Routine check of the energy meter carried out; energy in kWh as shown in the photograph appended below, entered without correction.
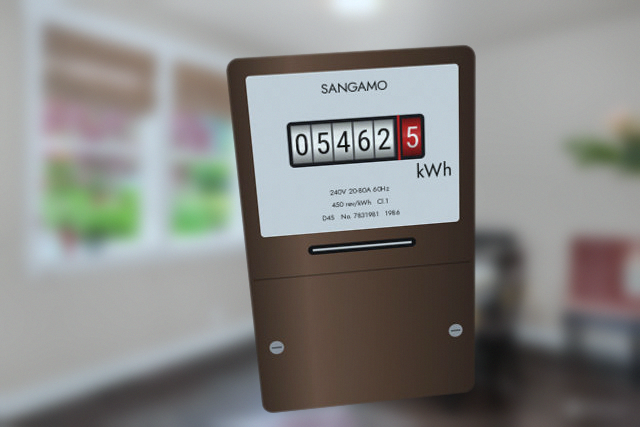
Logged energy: 5462.5 kWh
